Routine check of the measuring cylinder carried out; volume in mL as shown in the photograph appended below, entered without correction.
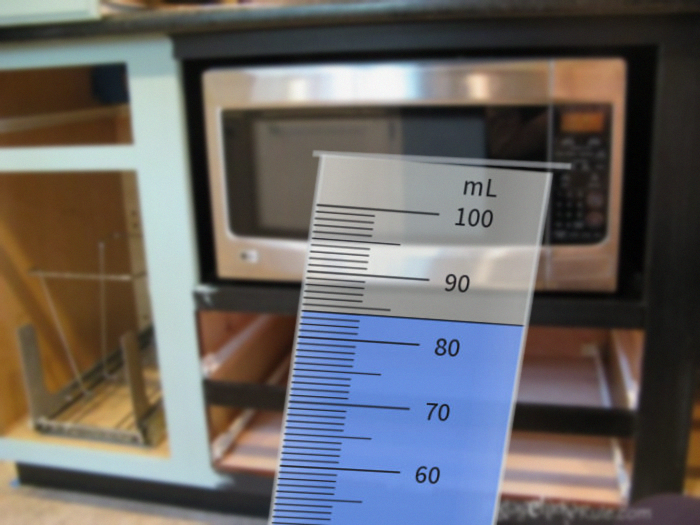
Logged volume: 84 mL
